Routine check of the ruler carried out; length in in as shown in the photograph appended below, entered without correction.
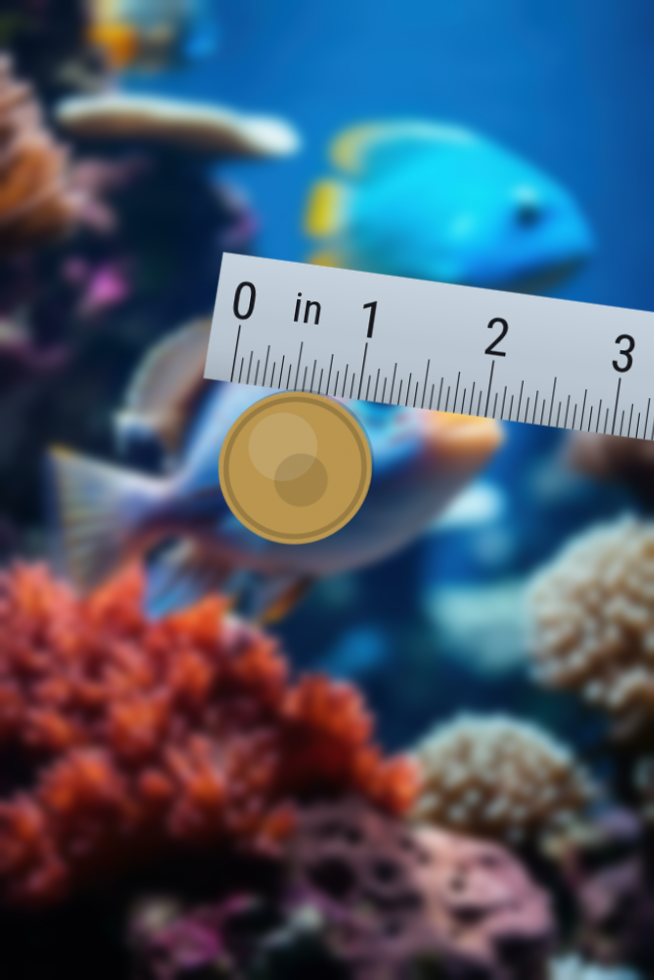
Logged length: 1.1875 in
